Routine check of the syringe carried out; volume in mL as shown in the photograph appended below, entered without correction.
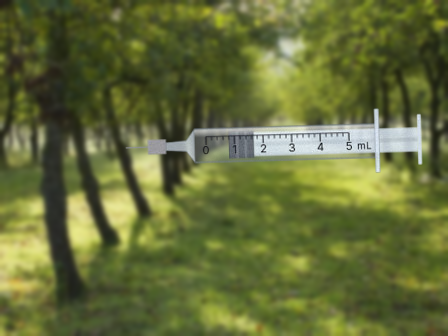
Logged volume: 0.8 mL
